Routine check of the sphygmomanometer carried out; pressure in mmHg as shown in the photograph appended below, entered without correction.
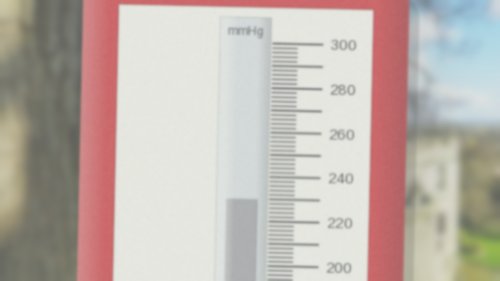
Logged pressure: 230 mmHg
